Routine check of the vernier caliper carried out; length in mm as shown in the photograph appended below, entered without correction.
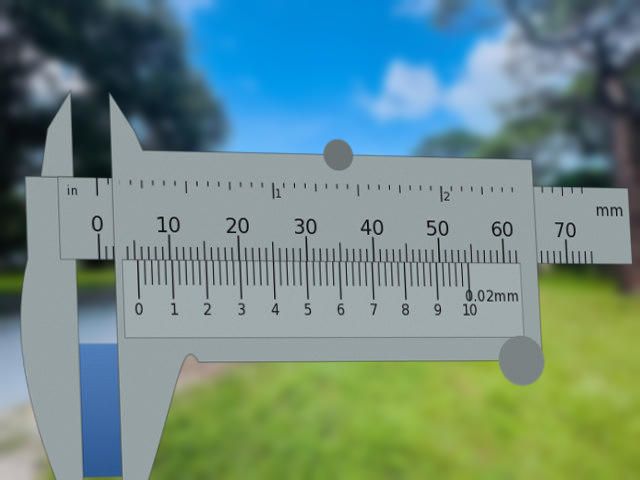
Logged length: 5.4 mm
